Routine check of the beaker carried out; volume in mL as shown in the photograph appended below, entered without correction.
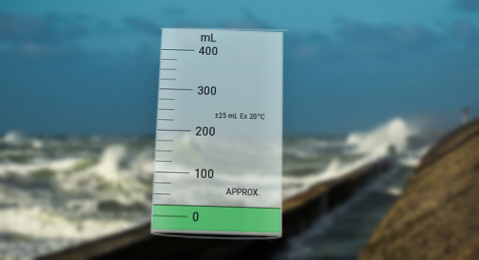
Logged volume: 25 mL
